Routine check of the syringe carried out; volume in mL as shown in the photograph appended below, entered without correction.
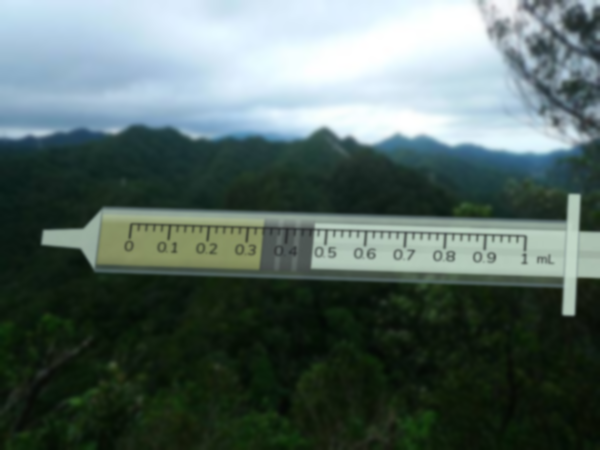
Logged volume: 0.34 mL
